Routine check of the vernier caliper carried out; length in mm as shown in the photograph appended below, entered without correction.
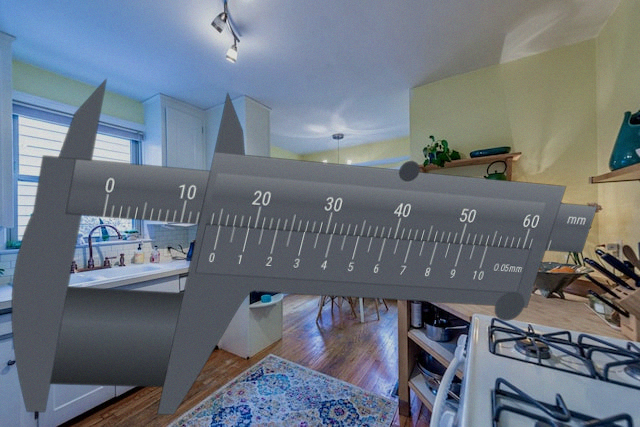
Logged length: 15.2 mm
